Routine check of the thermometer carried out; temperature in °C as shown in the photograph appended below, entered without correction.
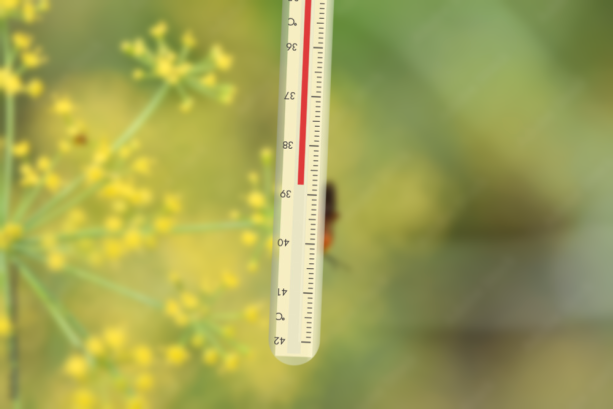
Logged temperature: 38.8 °C
